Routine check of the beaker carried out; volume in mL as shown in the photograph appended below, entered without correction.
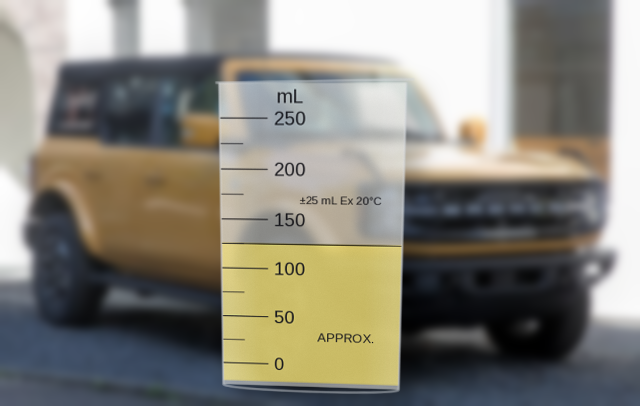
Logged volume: 125 mL
